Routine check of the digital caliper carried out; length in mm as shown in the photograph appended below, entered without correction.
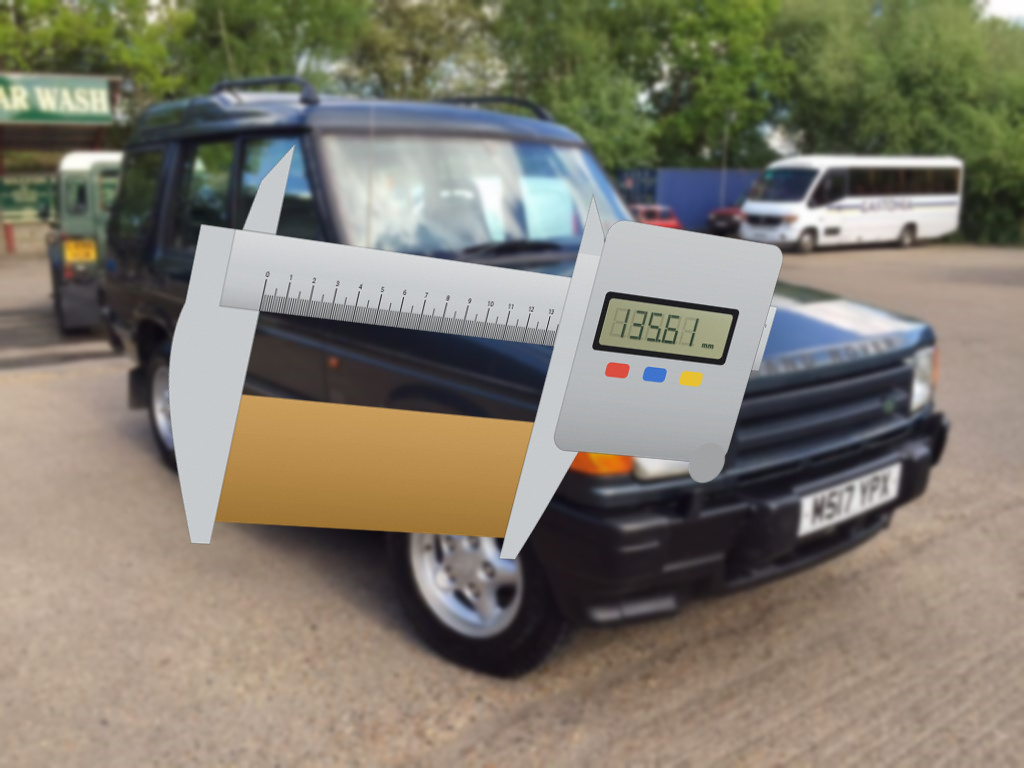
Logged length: 135.61 mm
